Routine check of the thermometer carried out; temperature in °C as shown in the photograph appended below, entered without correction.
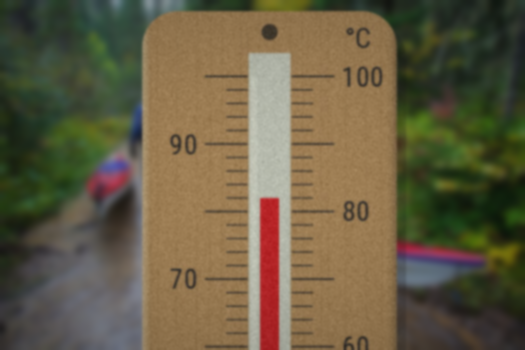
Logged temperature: 82 °C
